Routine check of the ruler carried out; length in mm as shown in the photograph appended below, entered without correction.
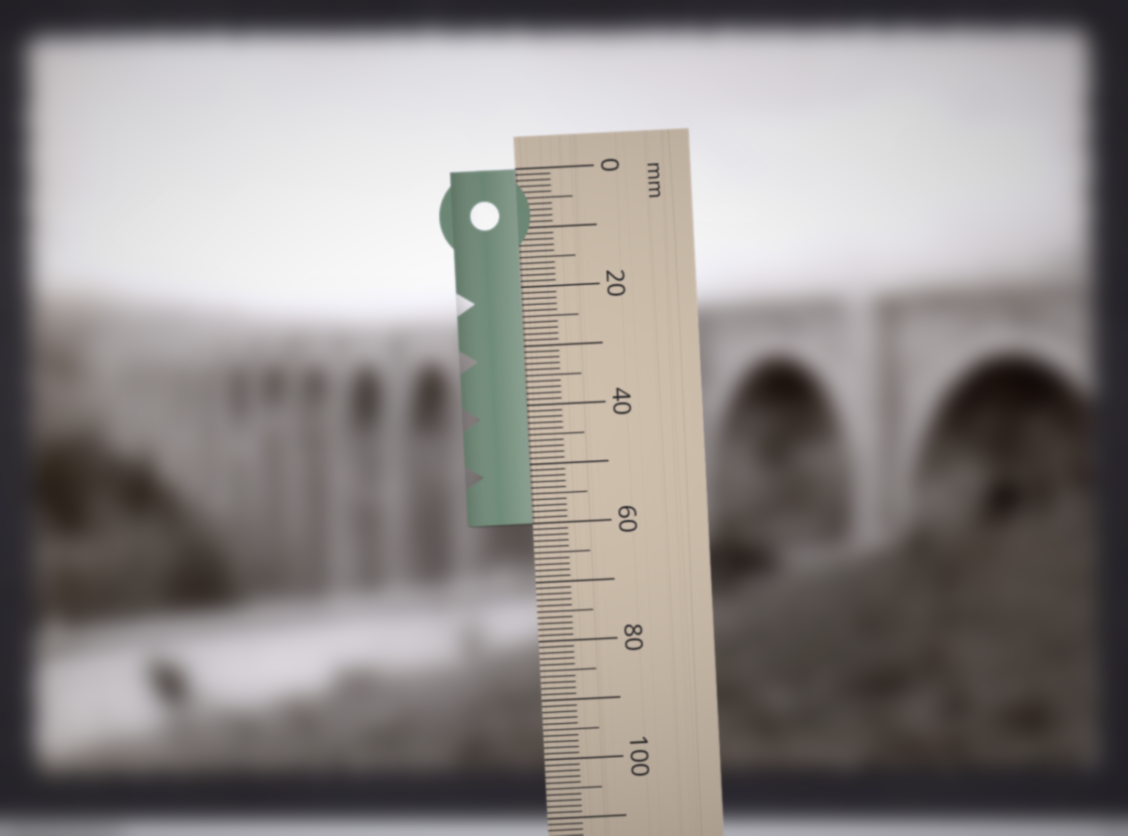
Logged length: 60 mm
